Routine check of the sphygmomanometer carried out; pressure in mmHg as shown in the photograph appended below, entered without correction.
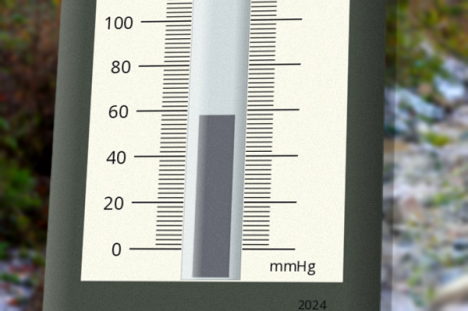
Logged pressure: 58 mmHg
